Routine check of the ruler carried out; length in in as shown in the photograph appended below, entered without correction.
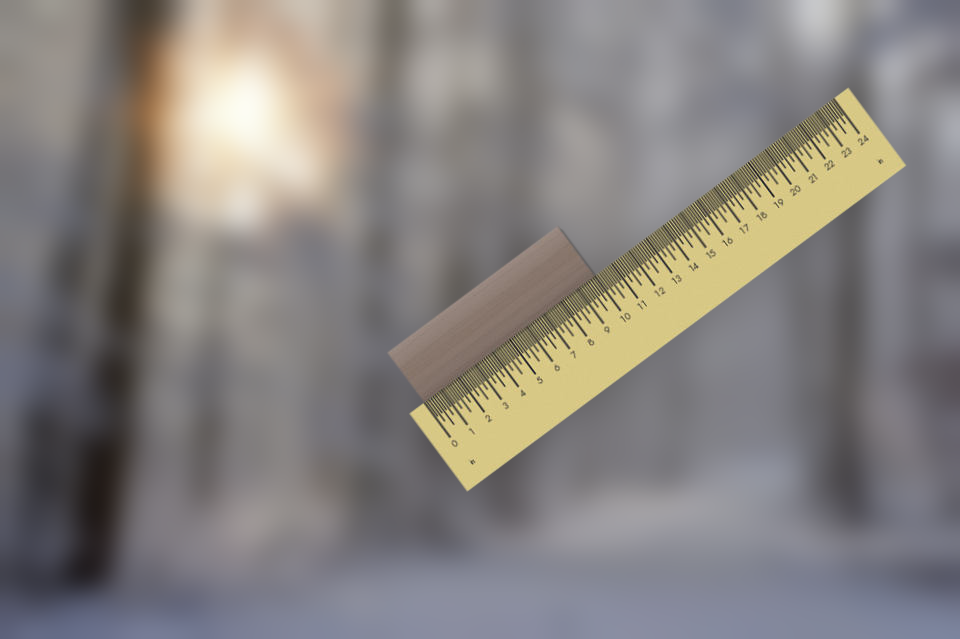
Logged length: 10 in
